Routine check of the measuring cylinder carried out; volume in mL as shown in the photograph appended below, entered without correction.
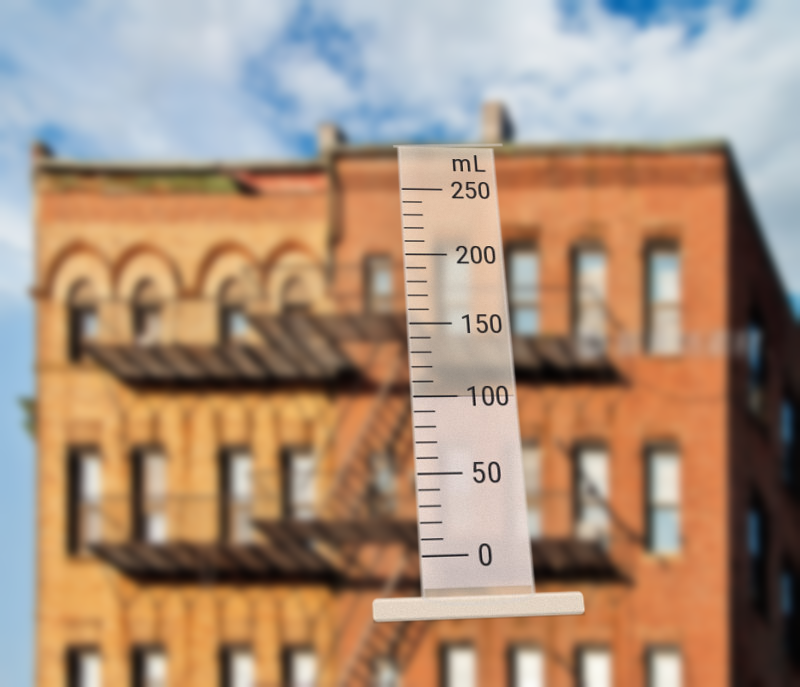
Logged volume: 100 mL
